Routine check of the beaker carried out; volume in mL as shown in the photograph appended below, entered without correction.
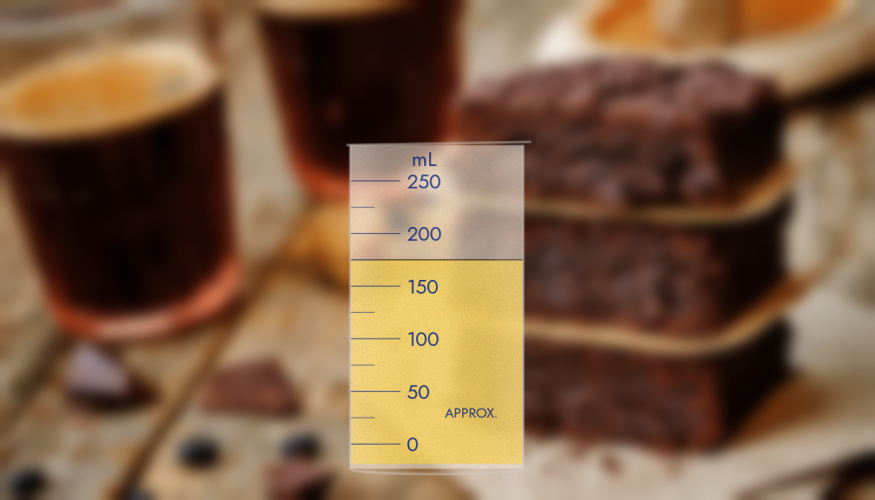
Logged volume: 175 mL
